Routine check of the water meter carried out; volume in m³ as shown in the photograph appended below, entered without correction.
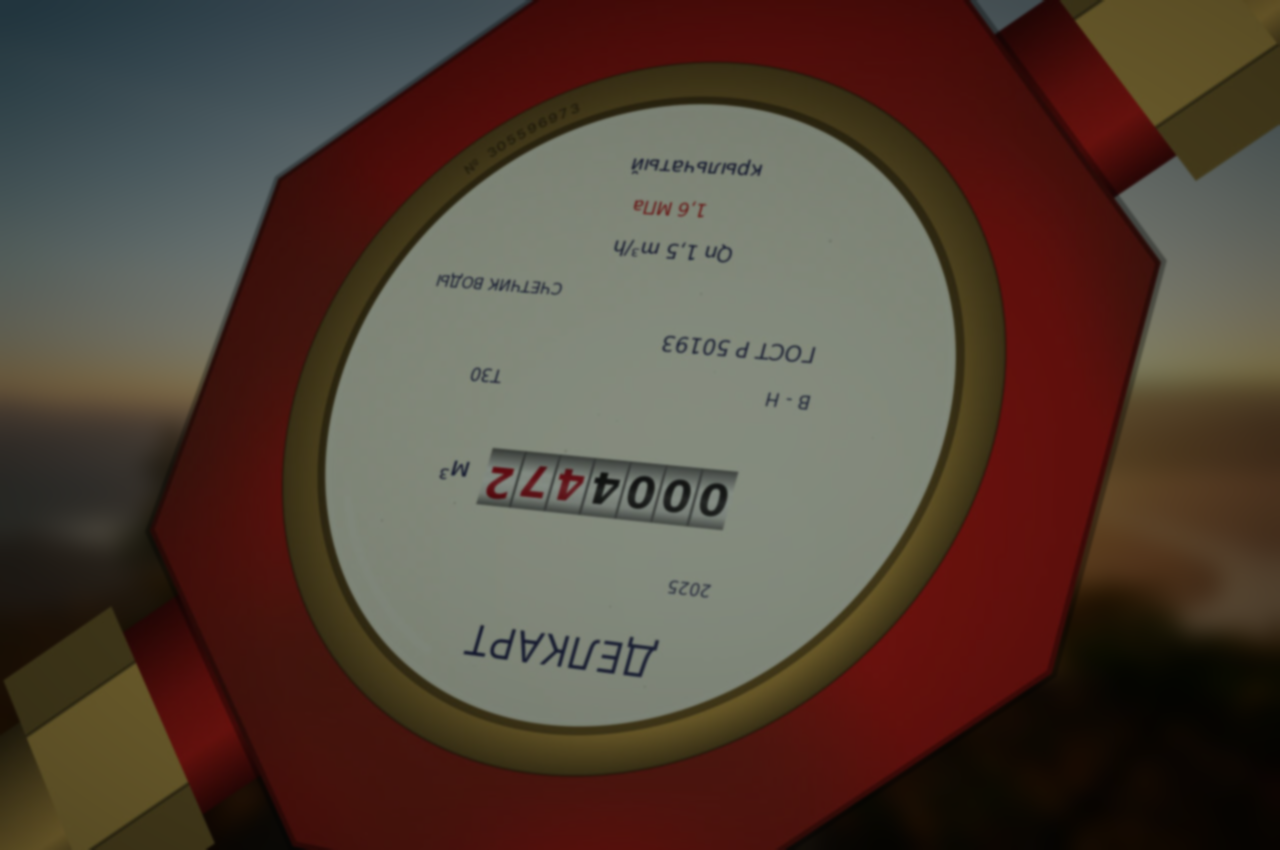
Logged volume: 4.472 m³
